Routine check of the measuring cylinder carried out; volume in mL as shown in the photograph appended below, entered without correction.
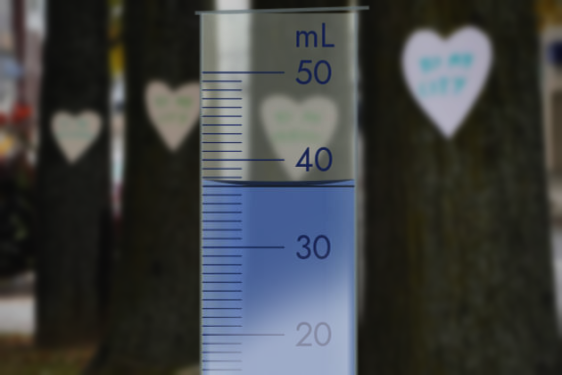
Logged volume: 37 mL
